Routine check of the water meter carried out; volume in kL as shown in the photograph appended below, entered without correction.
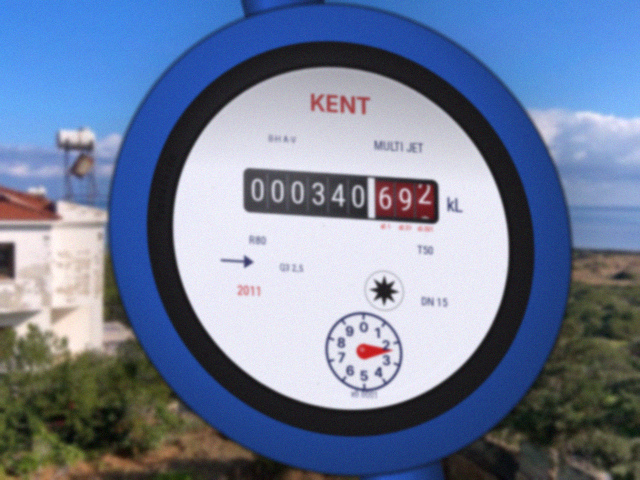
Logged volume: 340.6922 kL
